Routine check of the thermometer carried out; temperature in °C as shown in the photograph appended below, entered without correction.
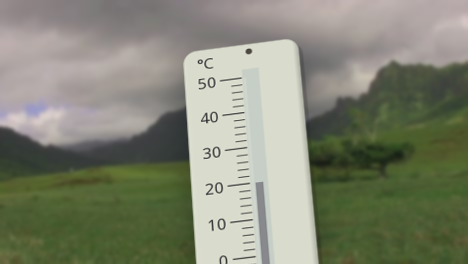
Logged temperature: 20 °C
